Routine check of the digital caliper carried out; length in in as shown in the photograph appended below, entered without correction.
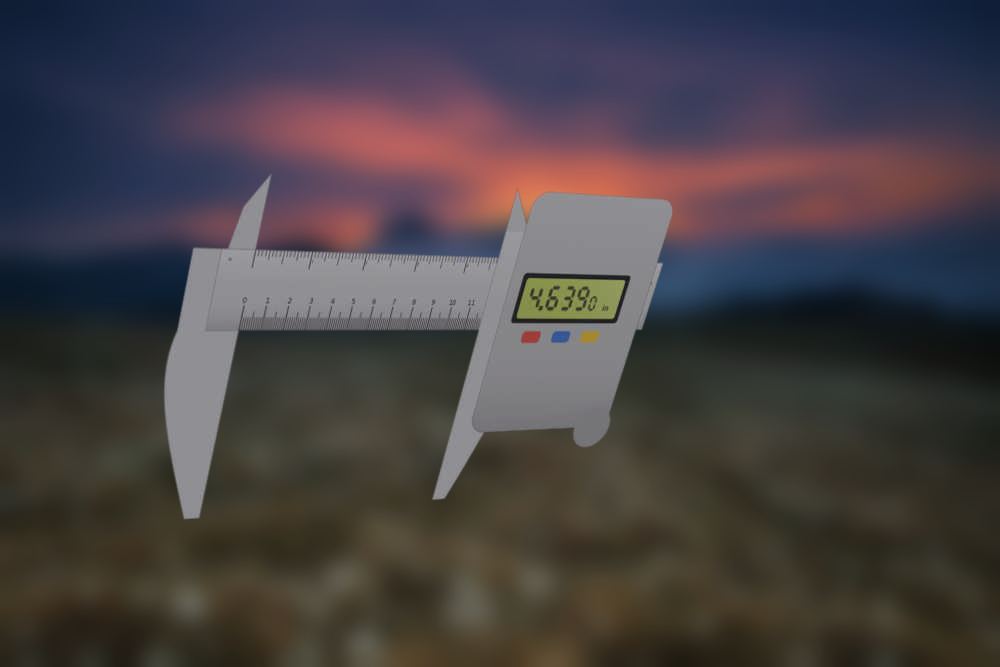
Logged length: 4.6390 in
